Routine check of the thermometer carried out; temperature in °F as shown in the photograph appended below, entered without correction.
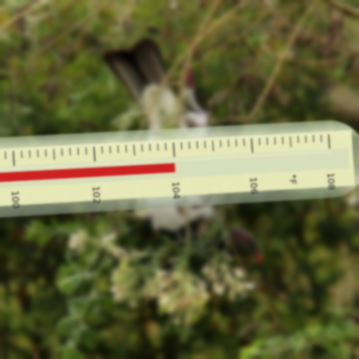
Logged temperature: 104 °F
